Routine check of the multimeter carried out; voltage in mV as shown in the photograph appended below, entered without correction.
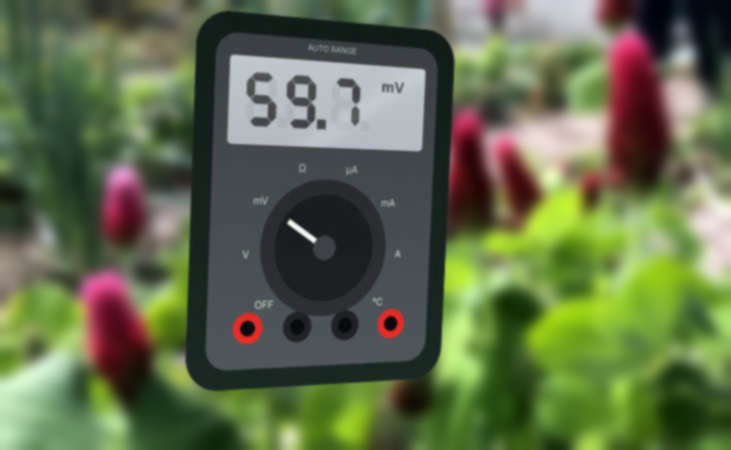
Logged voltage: 59.7 mV
